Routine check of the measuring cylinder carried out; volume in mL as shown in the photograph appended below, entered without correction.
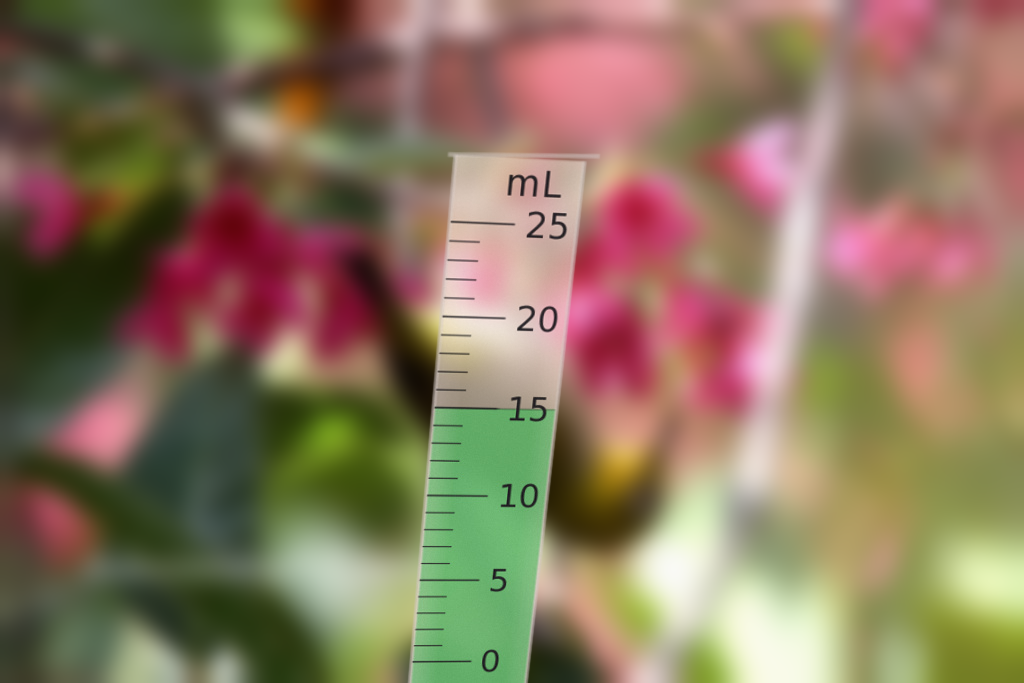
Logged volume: 15 mL
